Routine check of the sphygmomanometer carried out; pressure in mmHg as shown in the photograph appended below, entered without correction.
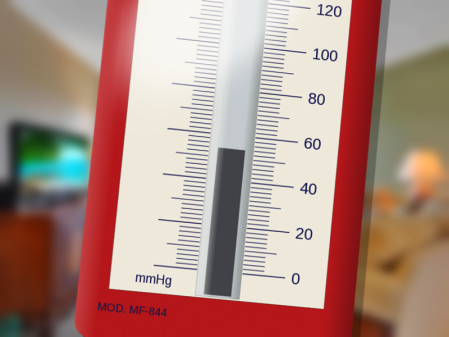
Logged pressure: 54 mmHg
